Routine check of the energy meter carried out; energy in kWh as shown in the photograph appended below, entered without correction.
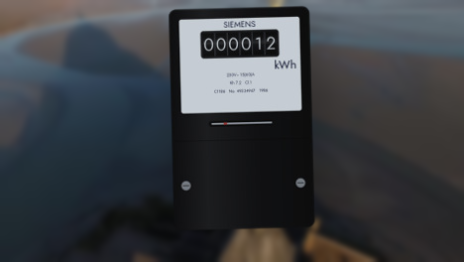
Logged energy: 12 kWh
